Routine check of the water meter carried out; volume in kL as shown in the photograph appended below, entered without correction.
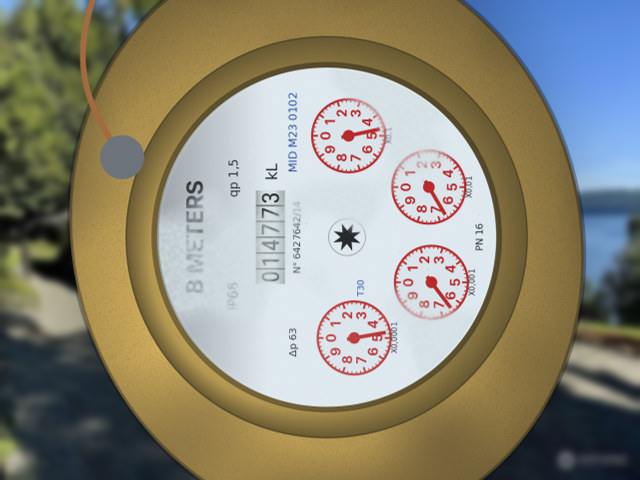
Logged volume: 14773.4664 kL
